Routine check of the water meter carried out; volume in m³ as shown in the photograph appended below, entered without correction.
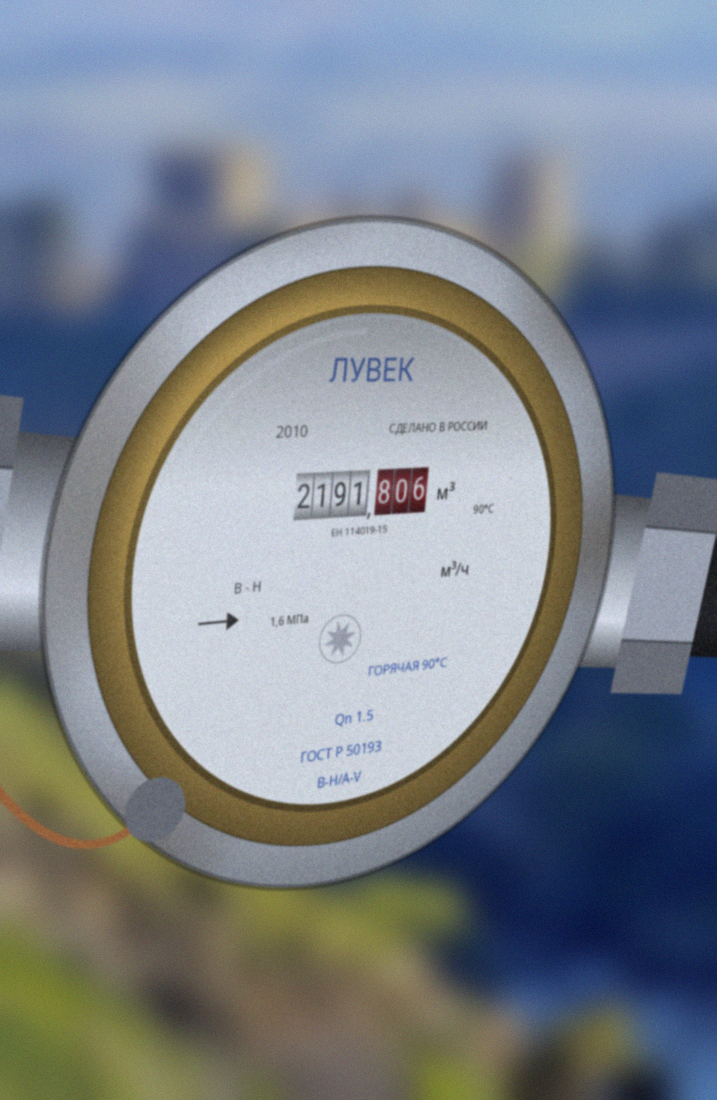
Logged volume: 2191.806 m³
